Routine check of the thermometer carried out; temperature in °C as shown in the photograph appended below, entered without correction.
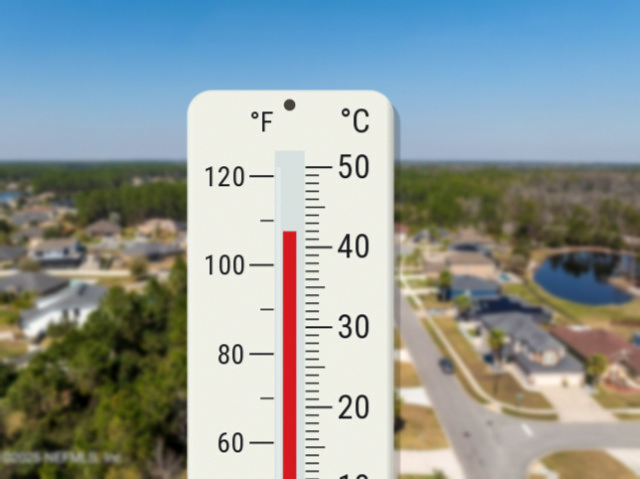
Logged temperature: 42 °C
